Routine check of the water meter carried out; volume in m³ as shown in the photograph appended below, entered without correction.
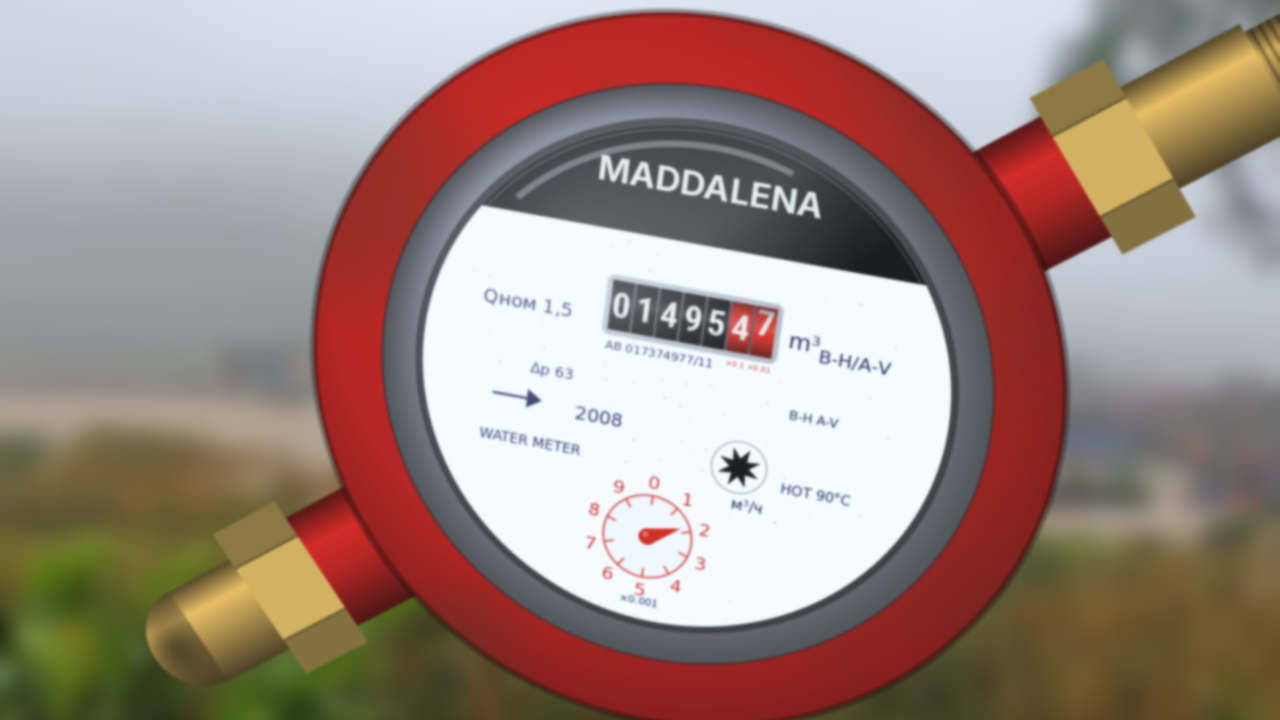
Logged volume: 1495.471 m³
